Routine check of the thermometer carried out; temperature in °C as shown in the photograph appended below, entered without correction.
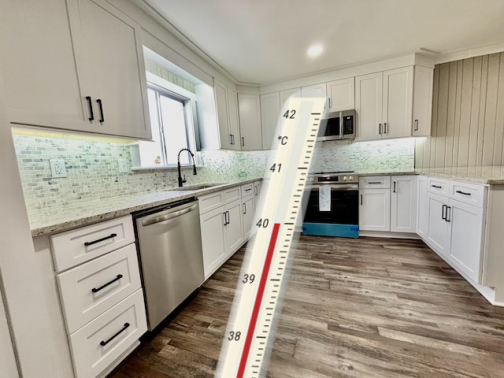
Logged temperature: 40 °C
